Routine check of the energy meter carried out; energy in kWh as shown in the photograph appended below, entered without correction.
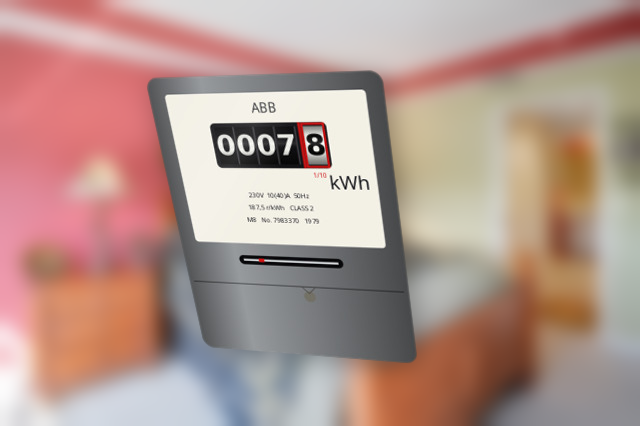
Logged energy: 7.8 kWh
